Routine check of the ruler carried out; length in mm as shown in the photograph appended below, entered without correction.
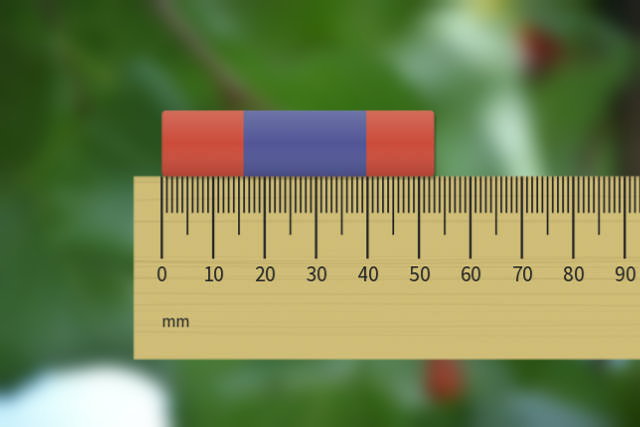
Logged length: 53 mm
